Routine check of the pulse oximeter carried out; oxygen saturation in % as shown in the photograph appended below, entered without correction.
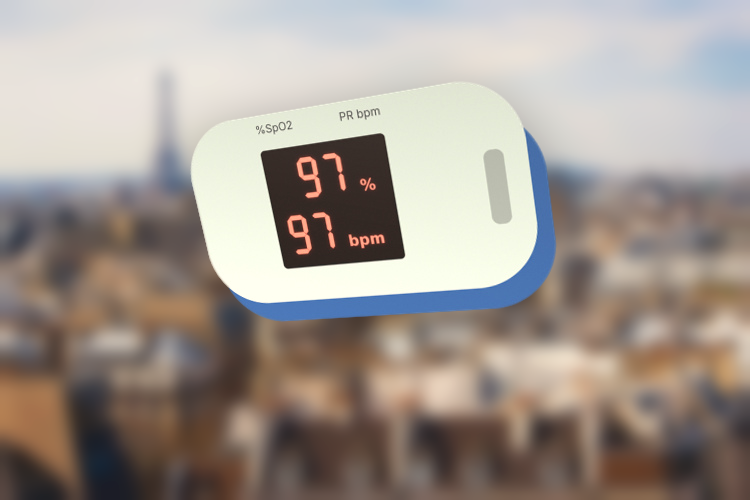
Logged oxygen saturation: 97 %
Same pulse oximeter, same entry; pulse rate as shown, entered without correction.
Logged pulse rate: 97 bpm
